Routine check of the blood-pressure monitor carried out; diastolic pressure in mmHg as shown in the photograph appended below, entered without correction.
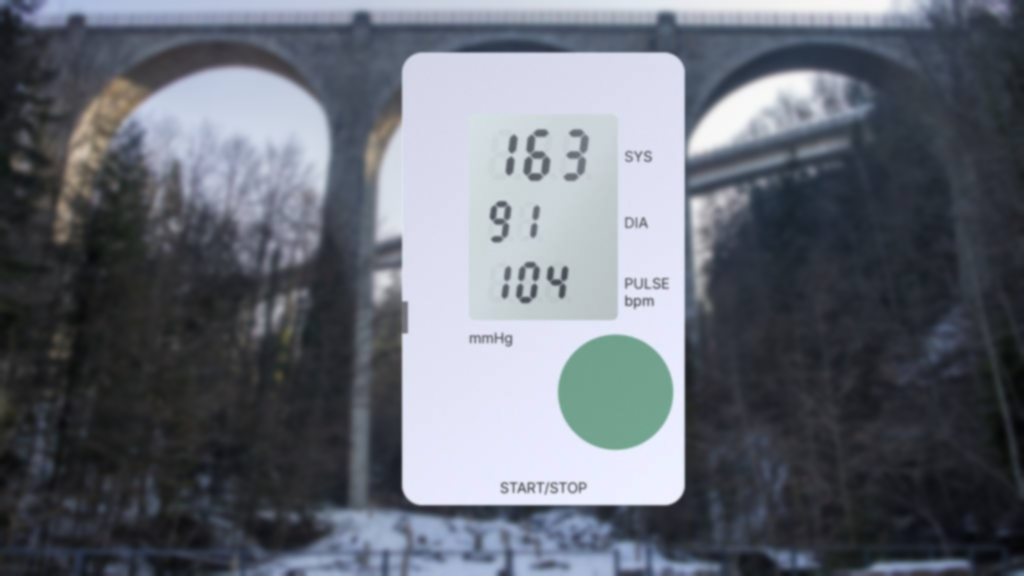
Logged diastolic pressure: 91 mmHg
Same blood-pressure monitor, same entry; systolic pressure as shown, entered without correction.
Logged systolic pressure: 163 mmHg
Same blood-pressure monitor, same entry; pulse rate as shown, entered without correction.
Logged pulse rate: 104 bpm
